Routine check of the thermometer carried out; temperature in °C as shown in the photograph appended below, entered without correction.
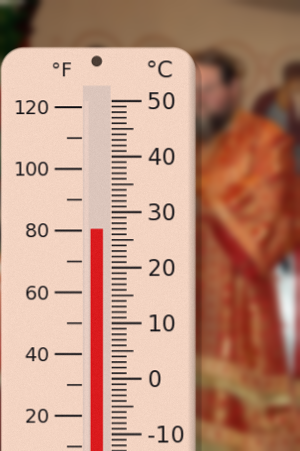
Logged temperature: 27 °C
